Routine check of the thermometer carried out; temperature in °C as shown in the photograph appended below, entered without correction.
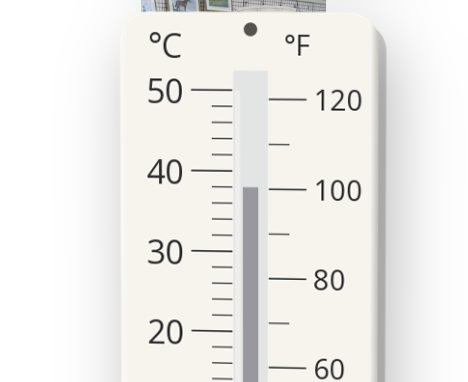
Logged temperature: 38 °C
